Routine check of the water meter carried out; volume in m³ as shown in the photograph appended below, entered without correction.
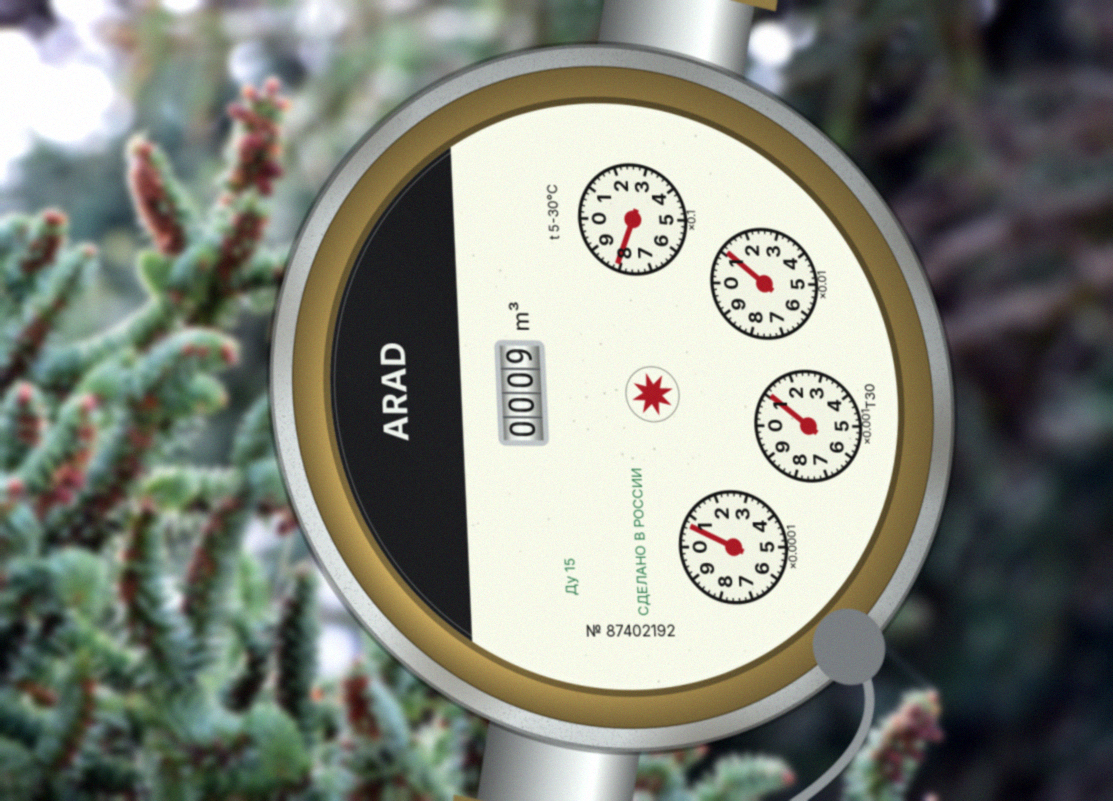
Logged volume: 9.8110 m³
